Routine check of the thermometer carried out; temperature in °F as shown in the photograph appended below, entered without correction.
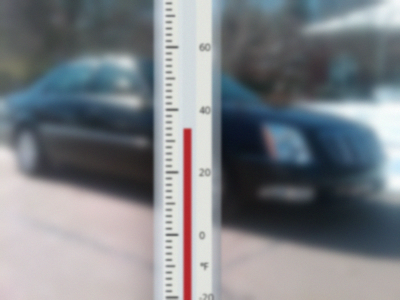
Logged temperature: 34 °F
